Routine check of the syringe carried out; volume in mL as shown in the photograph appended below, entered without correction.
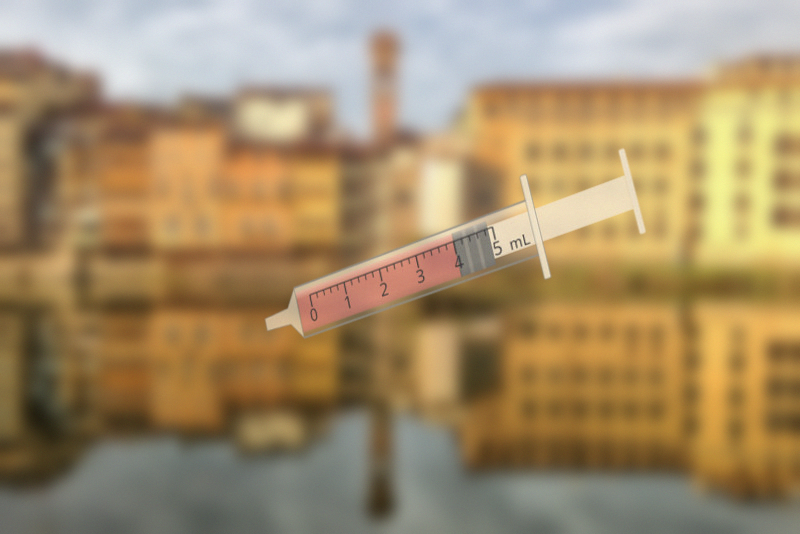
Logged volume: 4 mL
